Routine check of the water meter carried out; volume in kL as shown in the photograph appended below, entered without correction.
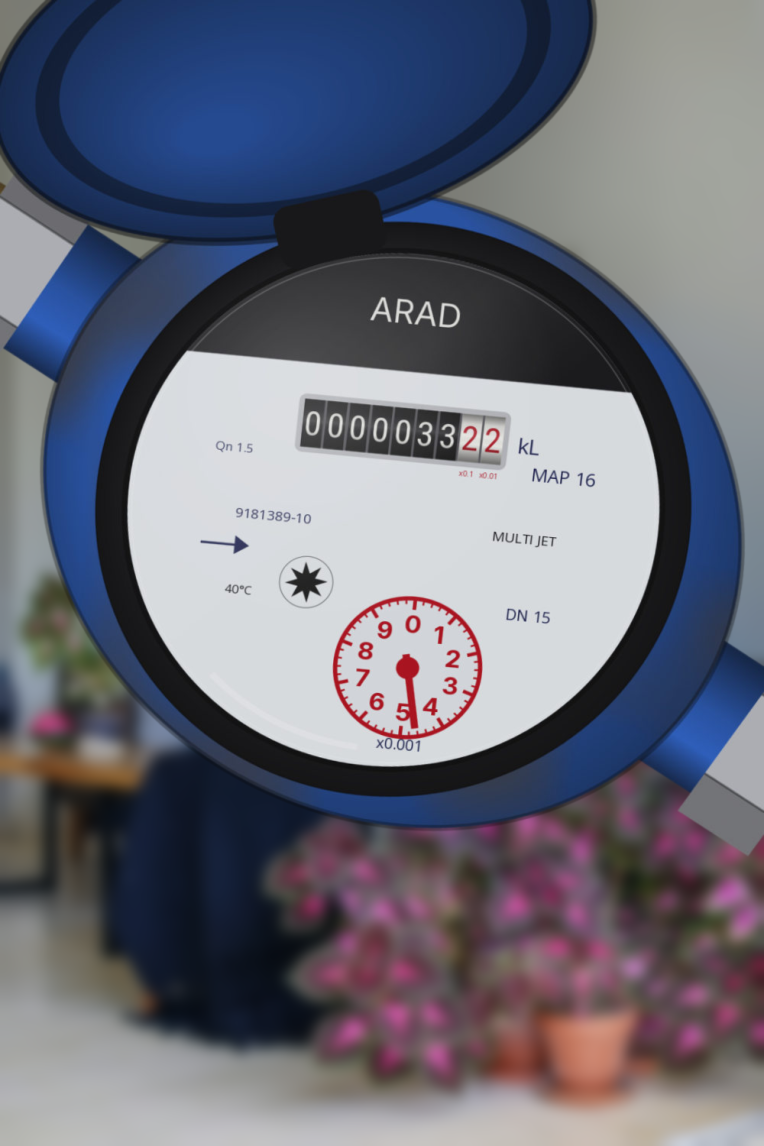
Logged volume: 33.224 kL
